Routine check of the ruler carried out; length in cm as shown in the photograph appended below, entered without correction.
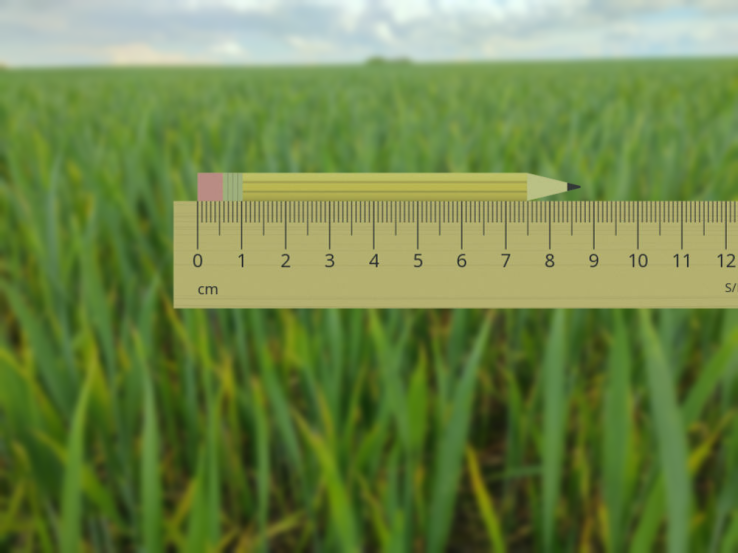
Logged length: 8.7 cm
